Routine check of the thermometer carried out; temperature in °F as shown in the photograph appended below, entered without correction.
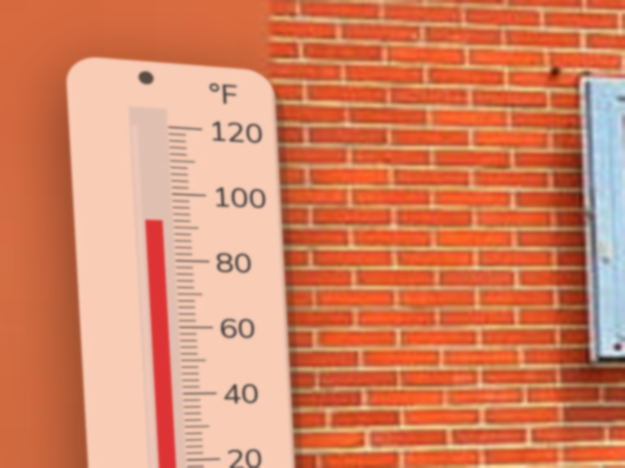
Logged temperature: 92 °F
